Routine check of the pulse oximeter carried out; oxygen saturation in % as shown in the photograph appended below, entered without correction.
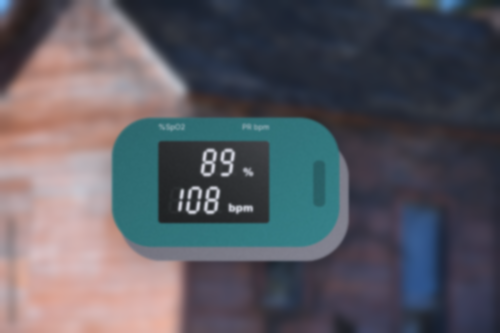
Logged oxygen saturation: 89 %
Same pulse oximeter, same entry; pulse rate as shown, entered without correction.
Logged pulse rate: 108 bpm
